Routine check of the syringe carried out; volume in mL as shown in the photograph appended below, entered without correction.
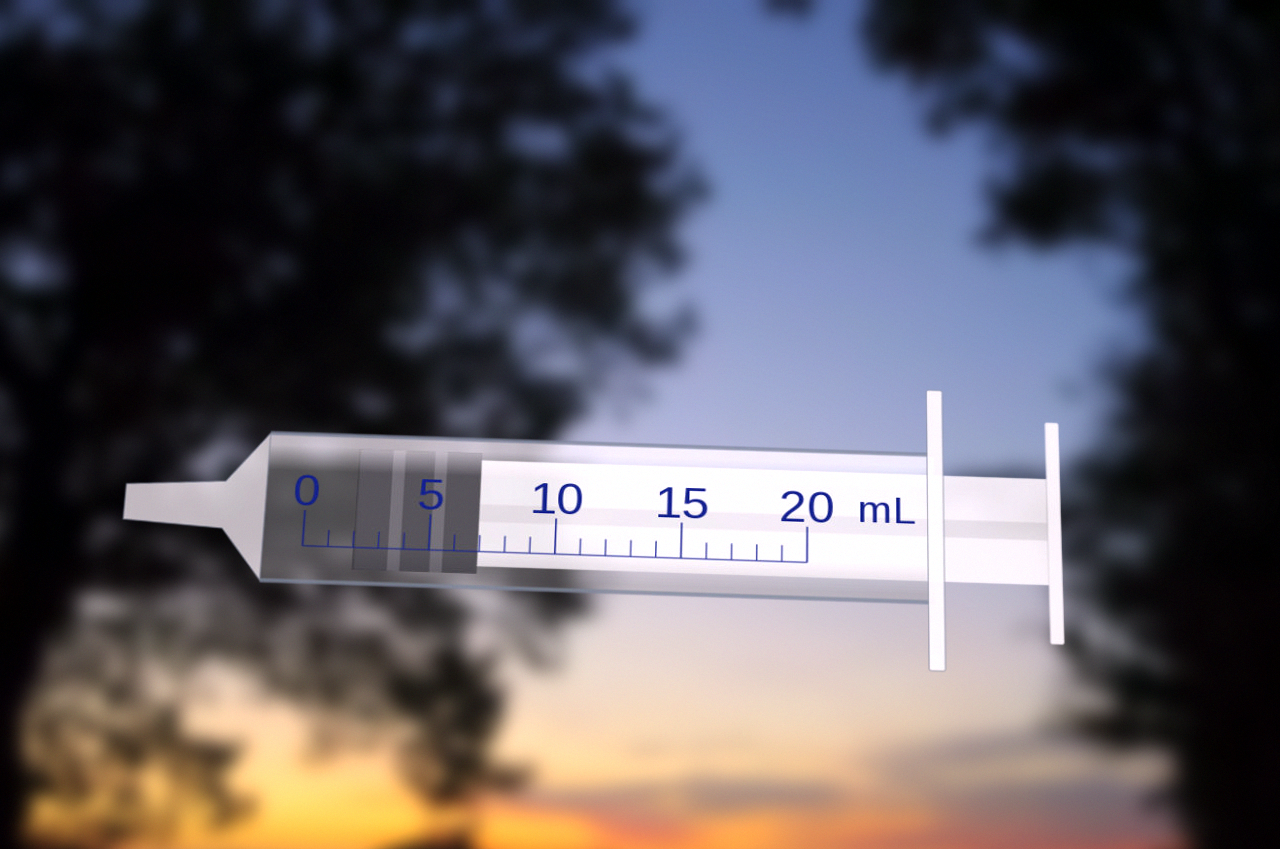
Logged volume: 2 mL
